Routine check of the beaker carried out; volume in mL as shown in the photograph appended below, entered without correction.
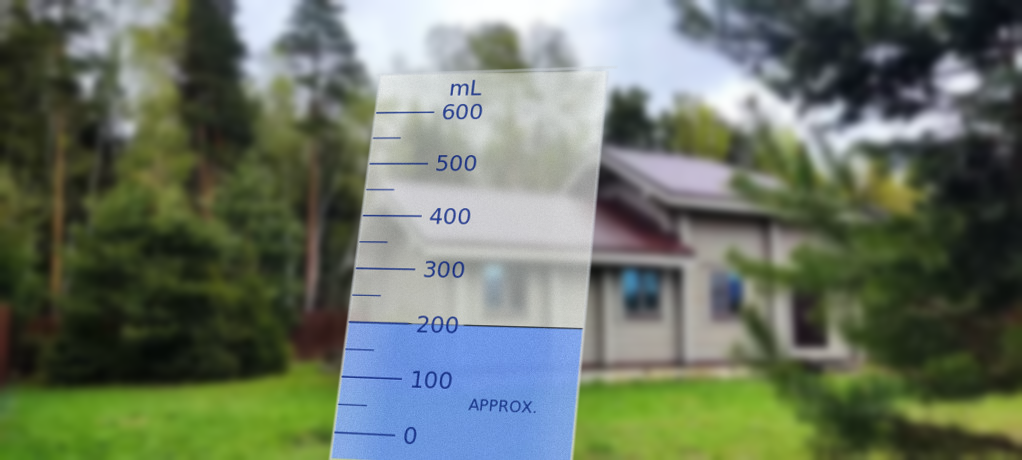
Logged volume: 200 mL
